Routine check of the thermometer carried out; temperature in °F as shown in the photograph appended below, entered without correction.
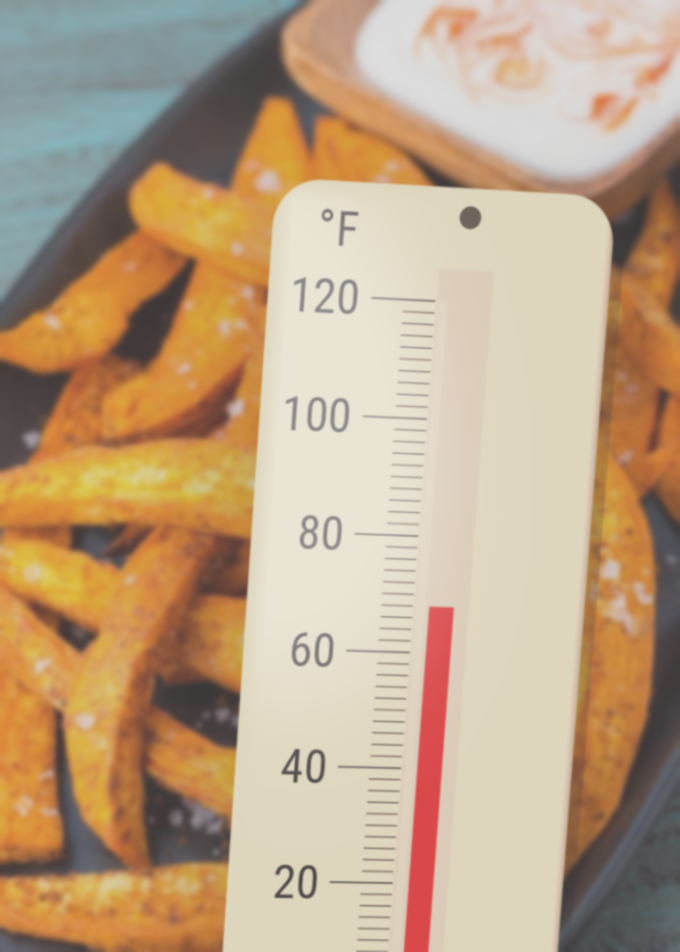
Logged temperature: 68 °F
